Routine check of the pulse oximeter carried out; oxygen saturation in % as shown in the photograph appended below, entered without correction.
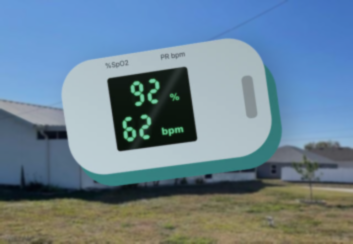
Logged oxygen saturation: 92 %
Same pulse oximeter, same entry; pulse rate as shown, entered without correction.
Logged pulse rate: 62 bpm
